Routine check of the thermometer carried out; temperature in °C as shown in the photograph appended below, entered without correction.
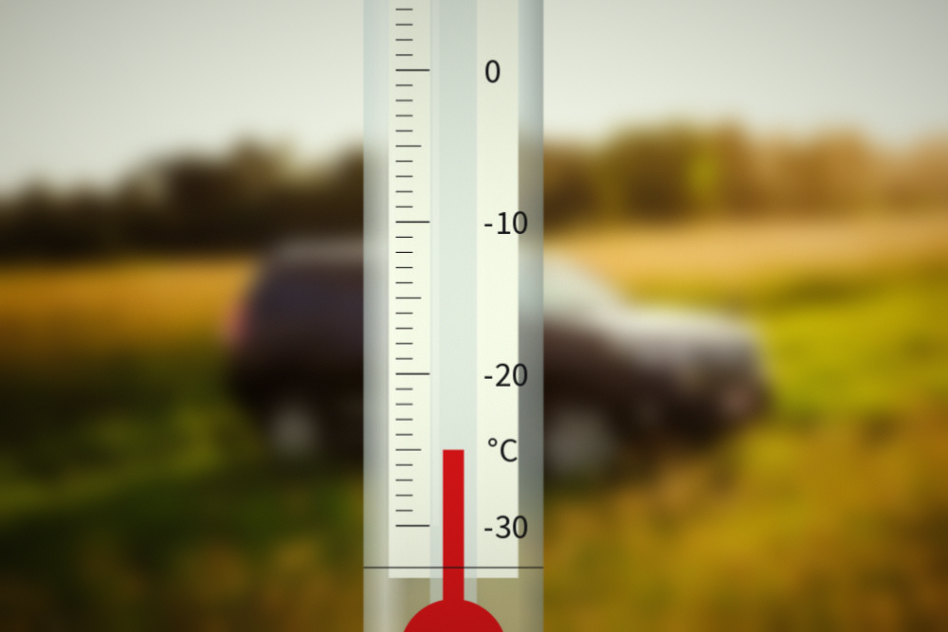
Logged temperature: -25 °C
